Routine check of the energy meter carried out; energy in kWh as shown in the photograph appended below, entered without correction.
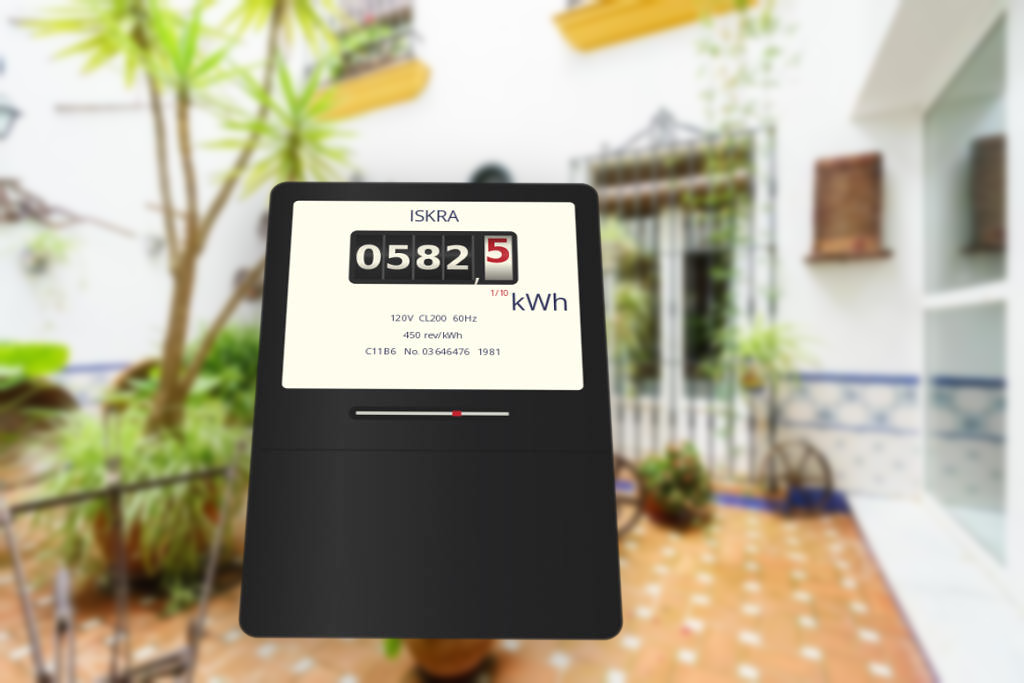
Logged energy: 582.5 kWh
